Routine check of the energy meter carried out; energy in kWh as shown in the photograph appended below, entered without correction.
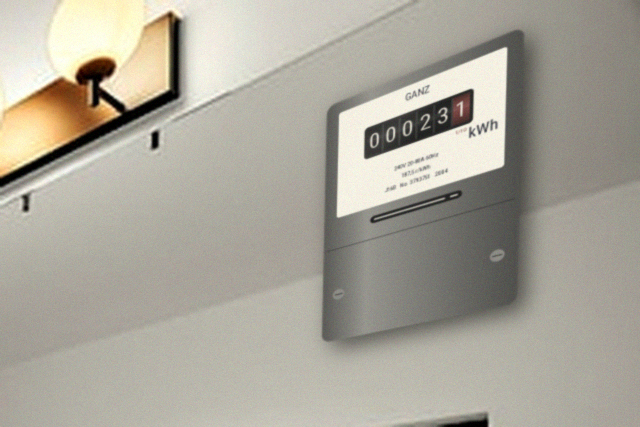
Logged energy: 23.1 kWh
